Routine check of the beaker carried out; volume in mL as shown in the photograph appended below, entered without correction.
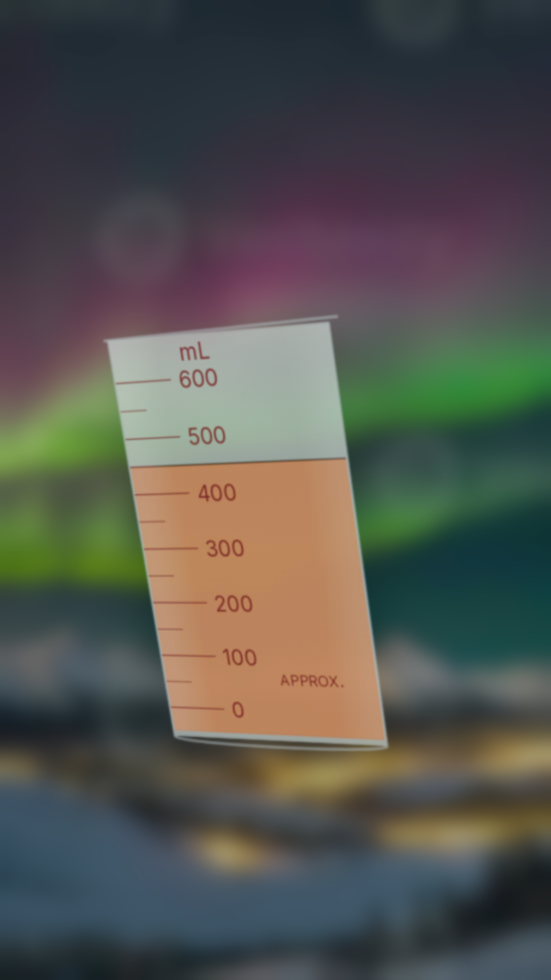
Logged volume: 450 mL
